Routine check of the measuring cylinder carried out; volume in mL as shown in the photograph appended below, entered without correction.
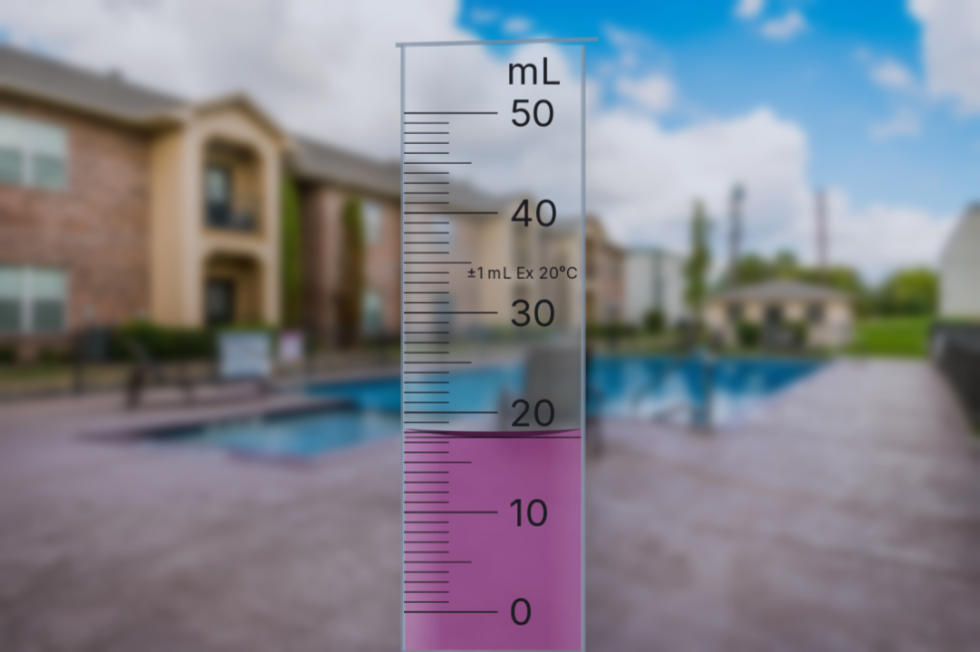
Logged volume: 17.5 mL
